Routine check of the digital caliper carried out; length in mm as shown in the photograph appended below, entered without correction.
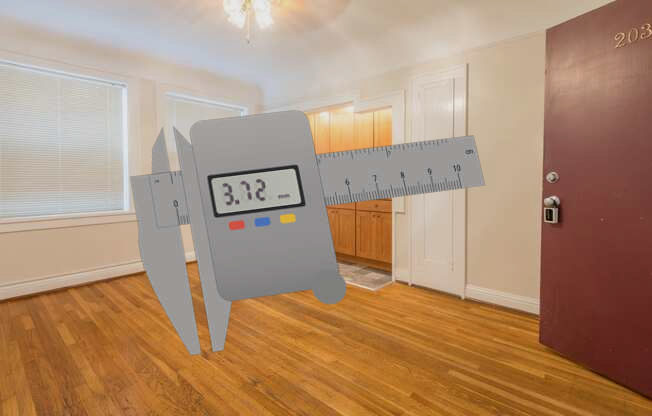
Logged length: 3.72 mm
